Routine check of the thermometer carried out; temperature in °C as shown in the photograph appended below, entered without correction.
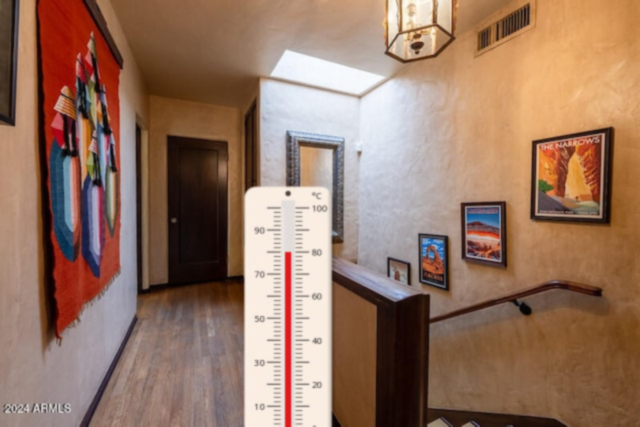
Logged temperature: 80 °C
